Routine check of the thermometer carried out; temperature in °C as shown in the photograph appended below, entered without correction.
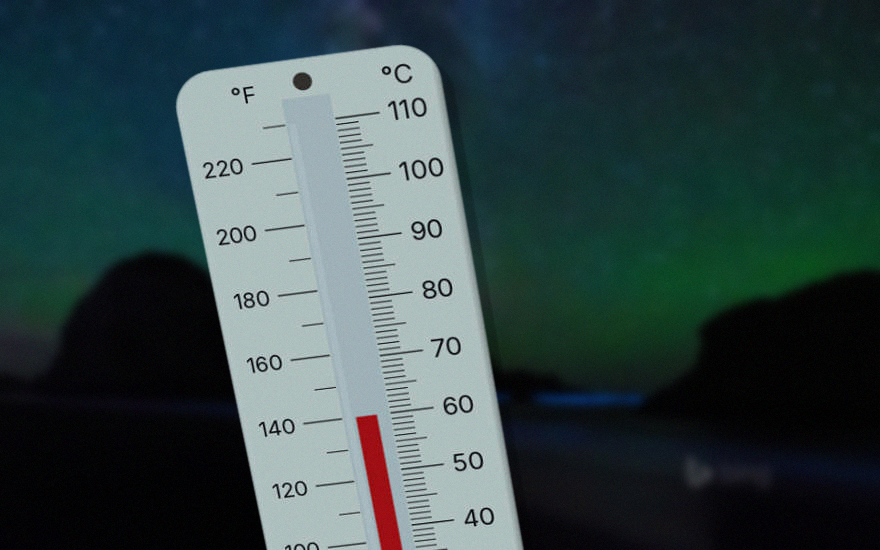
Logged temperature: 60 °C
